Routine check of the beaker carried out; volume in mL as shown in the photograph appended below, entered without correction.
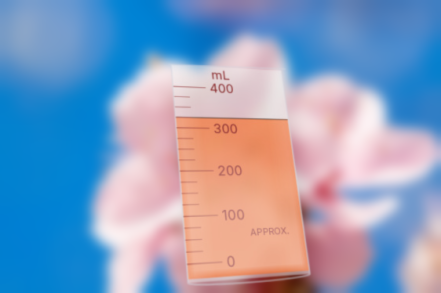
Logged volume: 325 mL
